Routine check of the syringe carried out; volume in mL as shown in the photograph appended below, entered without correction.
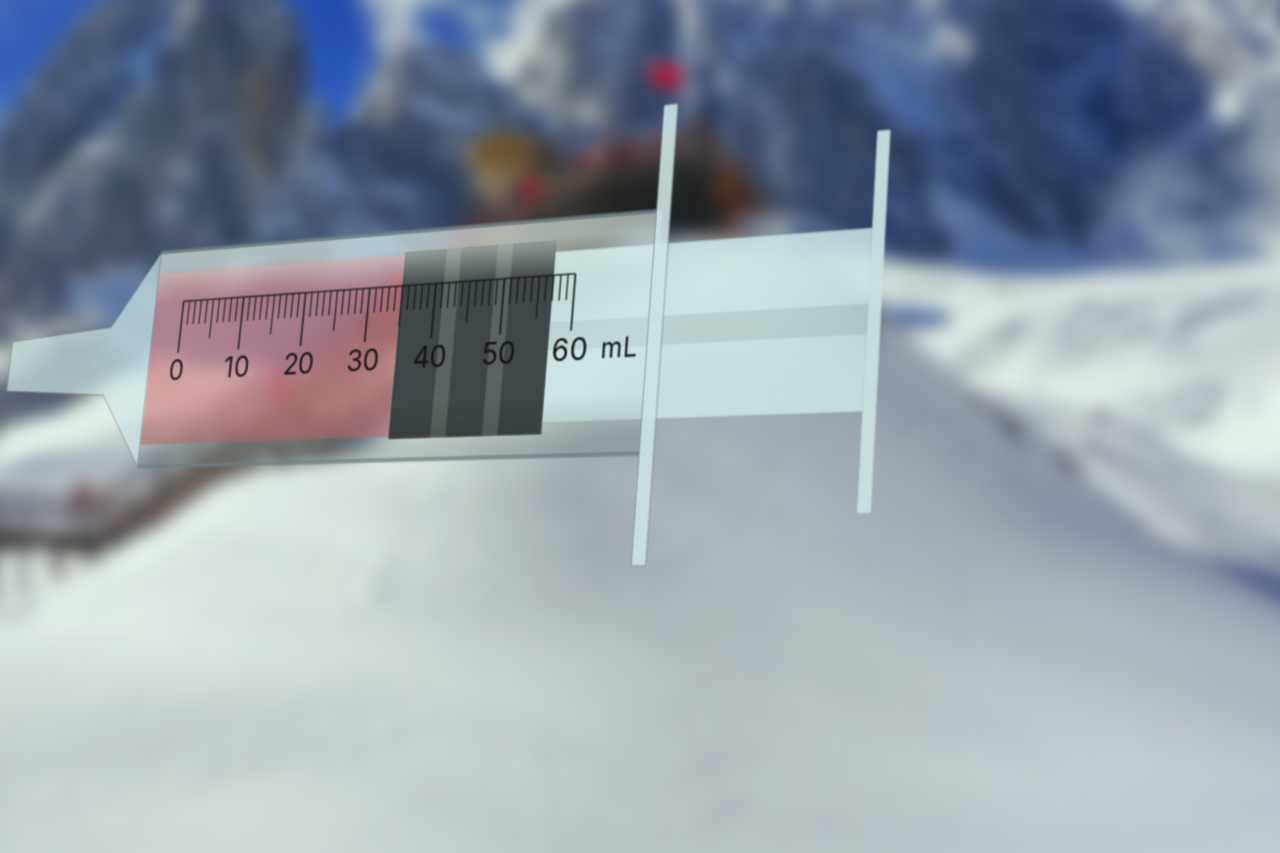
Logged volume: 35 mL
